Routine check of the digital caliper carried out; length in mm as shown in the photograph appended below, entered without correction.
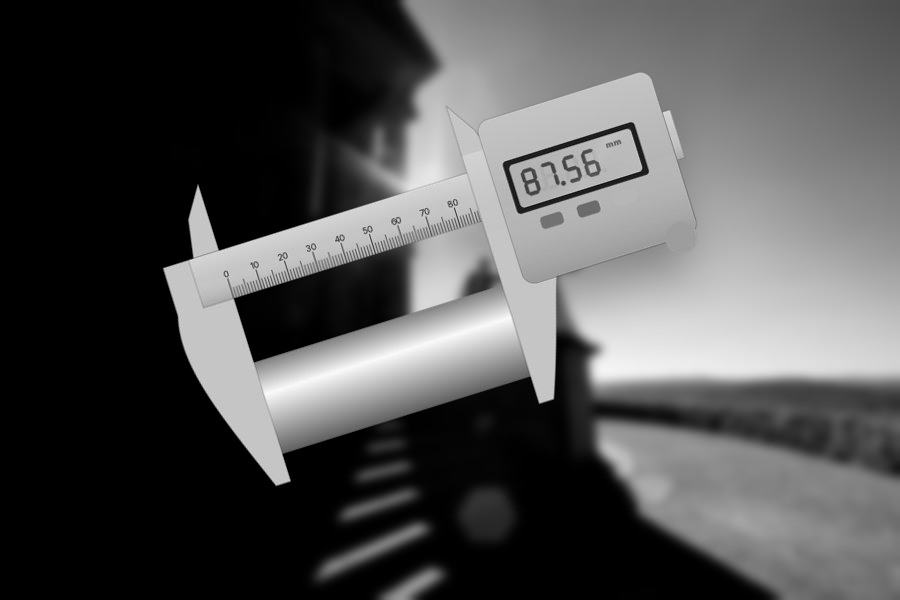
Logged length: 87.56 mm
